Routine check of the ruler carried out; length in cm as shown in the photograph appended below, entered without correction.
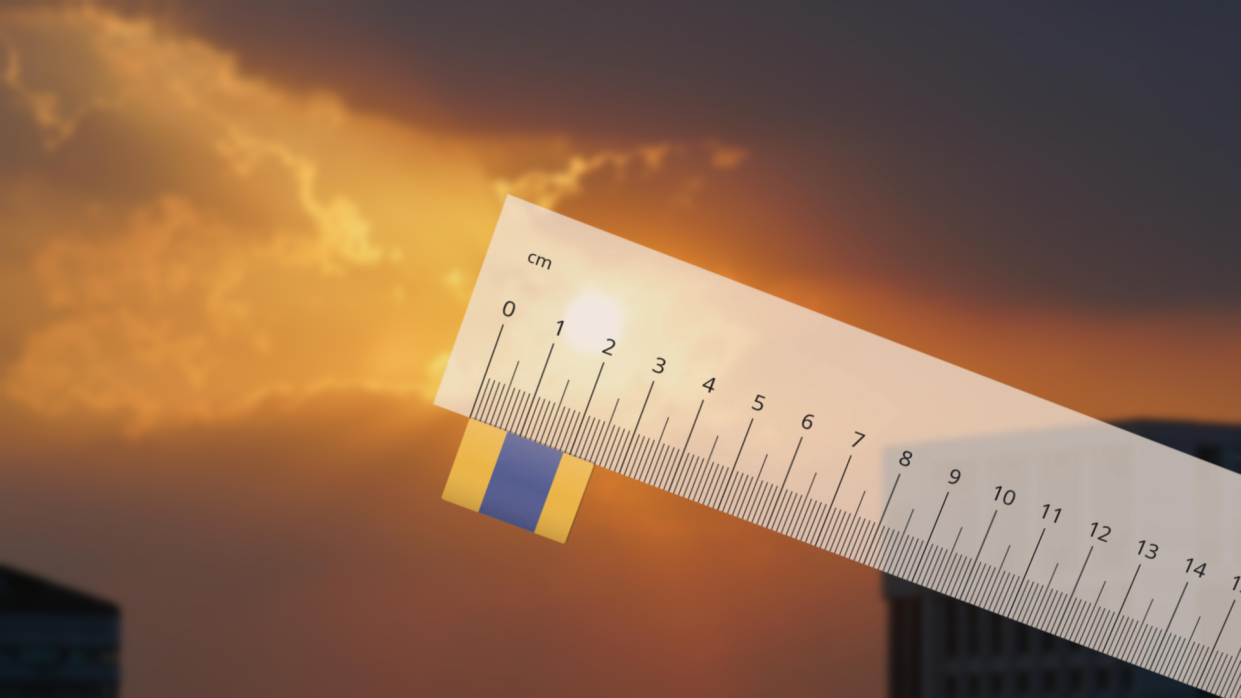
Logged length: 2.5 cm
